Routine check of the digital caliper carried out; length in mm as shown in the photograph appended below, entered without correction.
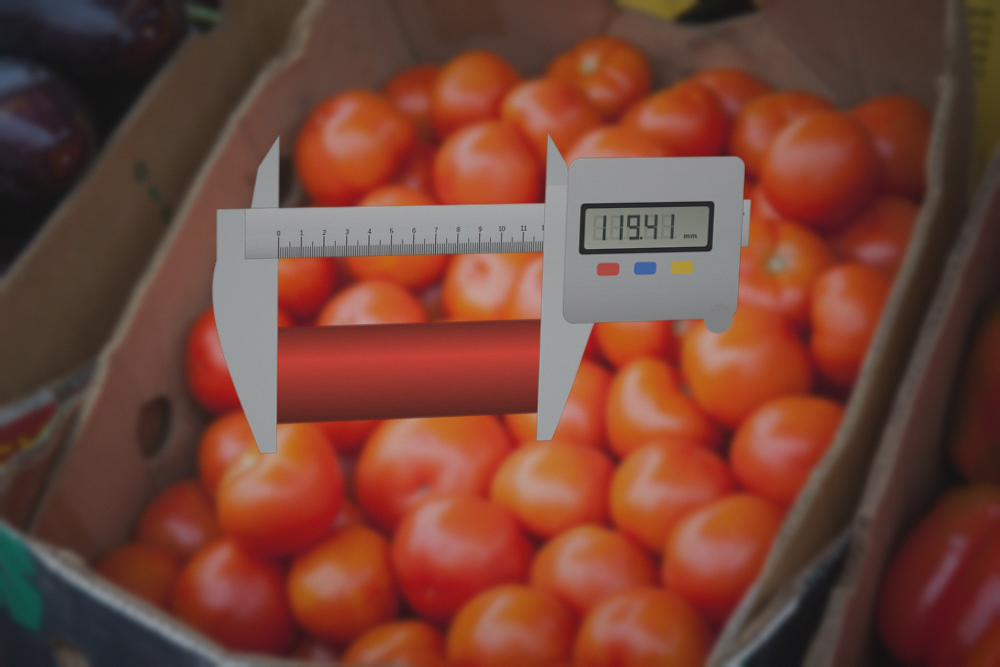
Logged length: 119.41 mm
